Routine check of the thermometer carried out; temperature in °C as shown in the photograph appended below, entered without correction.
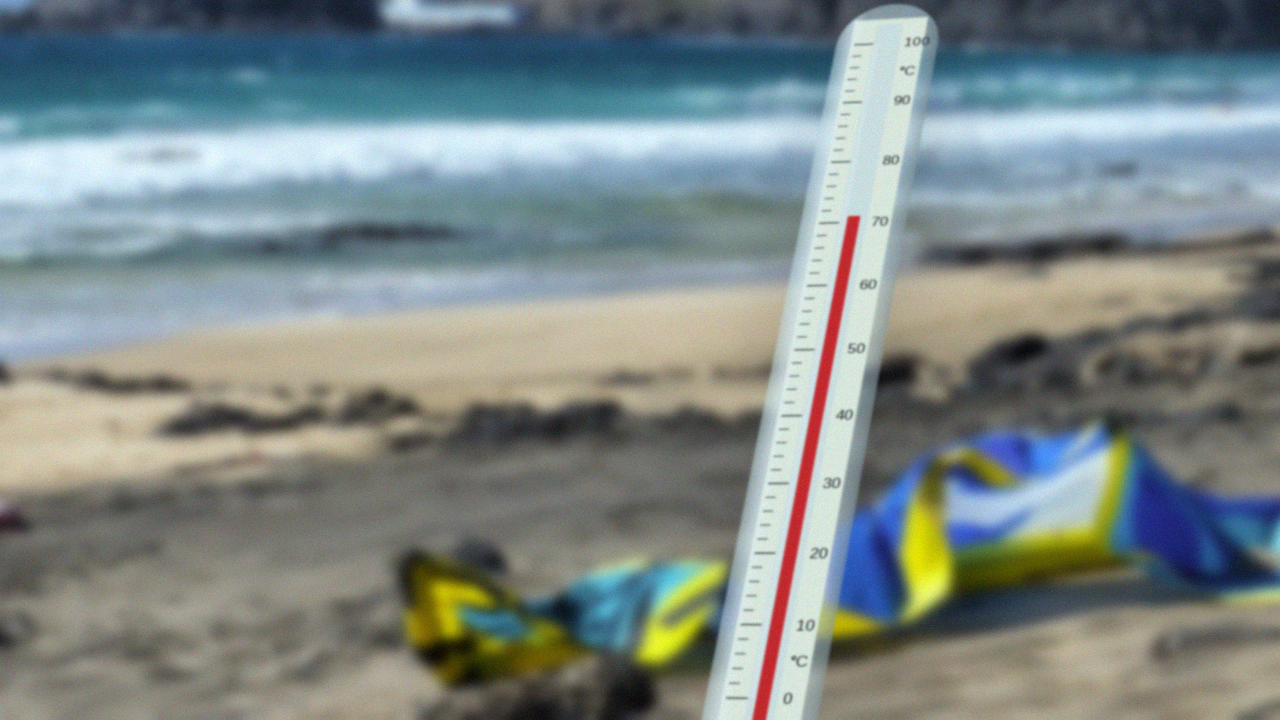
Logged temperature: 71 °C
